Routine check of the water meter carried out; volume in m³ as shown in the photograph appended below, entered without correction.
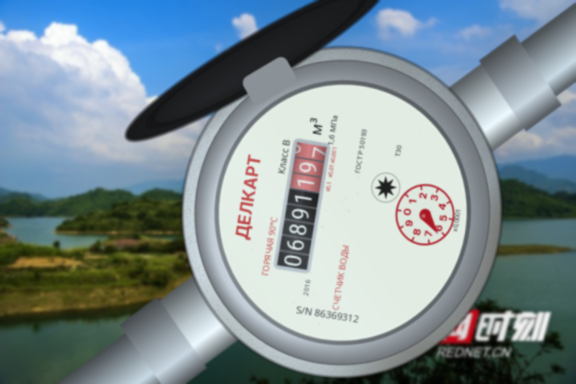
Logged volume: 6891.1966 m³
